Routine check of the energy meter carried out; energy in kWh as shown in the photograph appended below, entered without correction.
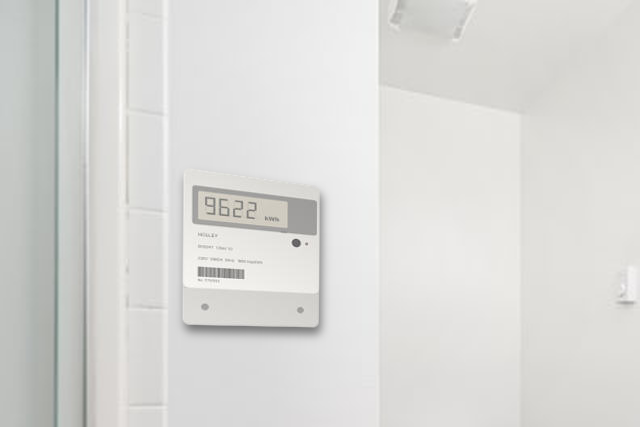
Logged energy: 9622 kWh
